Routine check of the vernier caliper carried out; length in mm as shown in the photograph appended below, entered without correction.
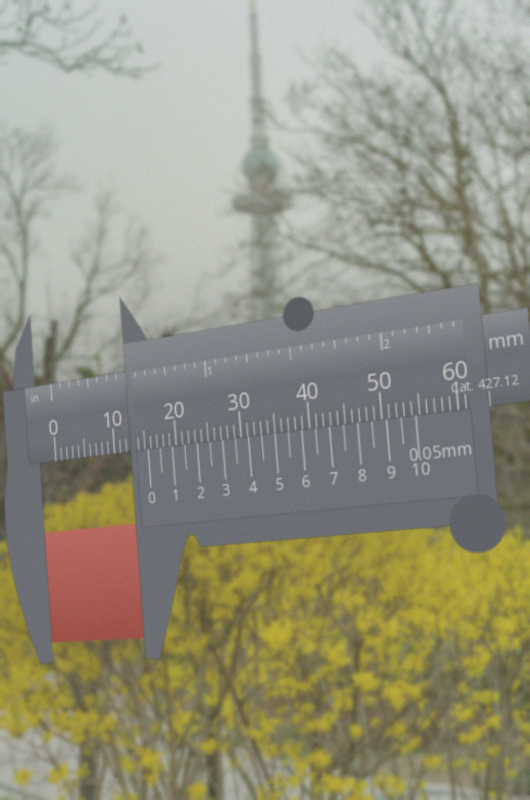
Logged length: 15.5 mm
